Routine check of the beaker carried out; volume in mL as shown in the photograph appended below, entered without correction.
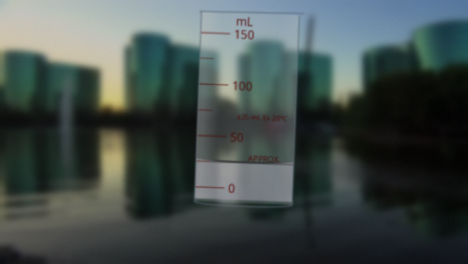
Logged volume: 25 mL
